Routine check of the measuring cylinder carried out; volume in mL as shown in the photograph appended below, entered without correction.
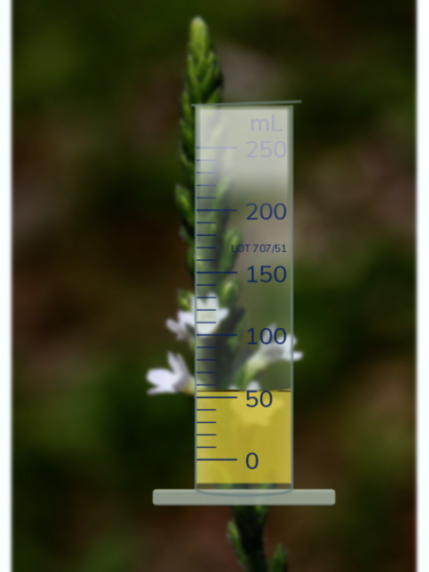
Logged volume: 55 mL
